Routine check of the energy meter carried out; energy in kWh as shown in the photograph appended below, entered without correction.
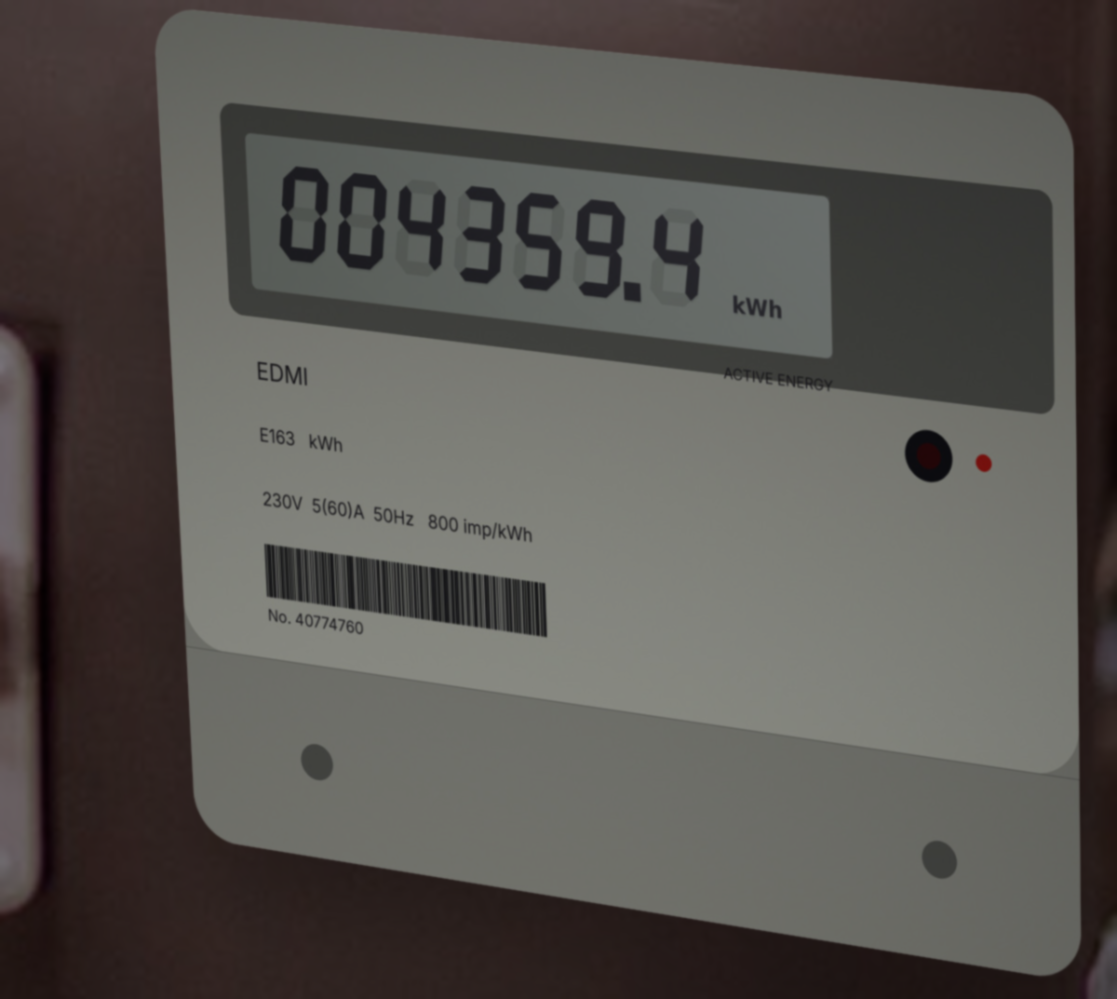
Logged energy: 4359.4 kWh
